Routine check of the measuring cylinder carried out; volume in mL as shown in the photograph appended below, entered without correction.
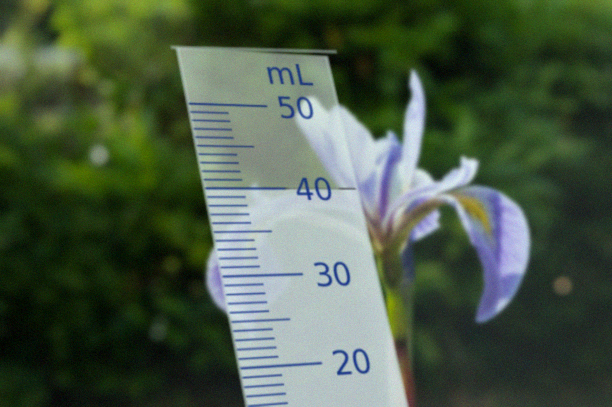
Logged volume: 40 mL
